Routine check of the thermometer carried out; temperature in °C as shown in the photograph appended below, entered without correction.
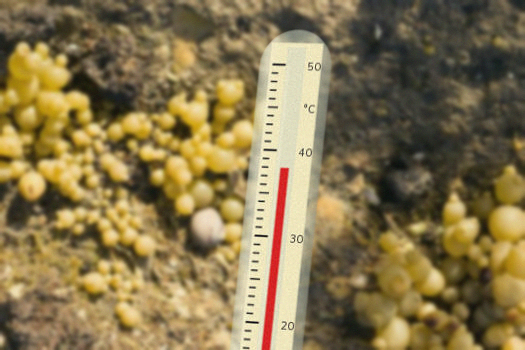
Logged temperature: 38 °C
